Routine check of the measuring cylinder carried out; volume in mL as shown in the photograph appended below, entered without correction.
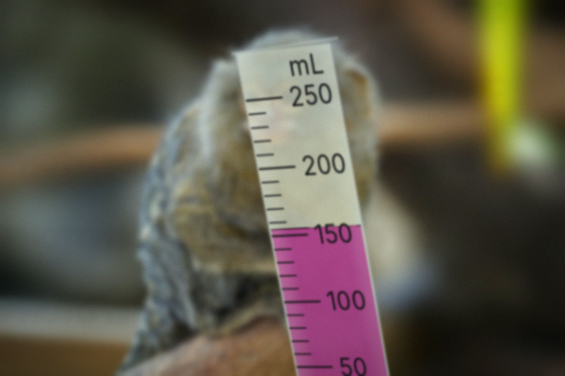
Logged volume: 155 mL
